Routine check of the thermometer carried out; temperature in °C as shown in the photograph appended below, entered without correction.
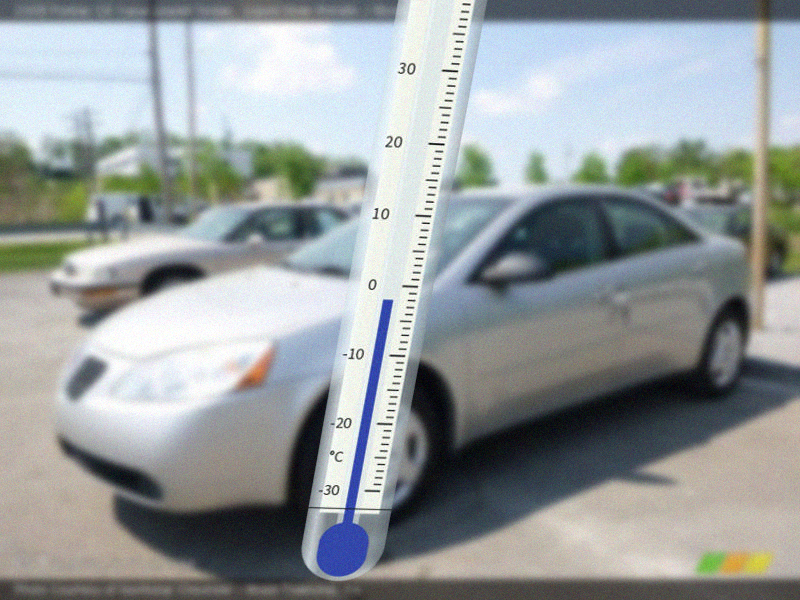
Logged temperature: -2 °C
